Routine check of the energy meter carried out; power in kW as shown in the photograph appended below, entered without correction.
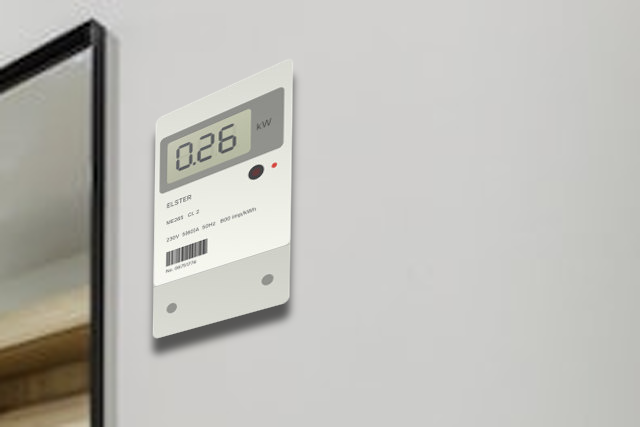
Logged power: 0.26 kW
